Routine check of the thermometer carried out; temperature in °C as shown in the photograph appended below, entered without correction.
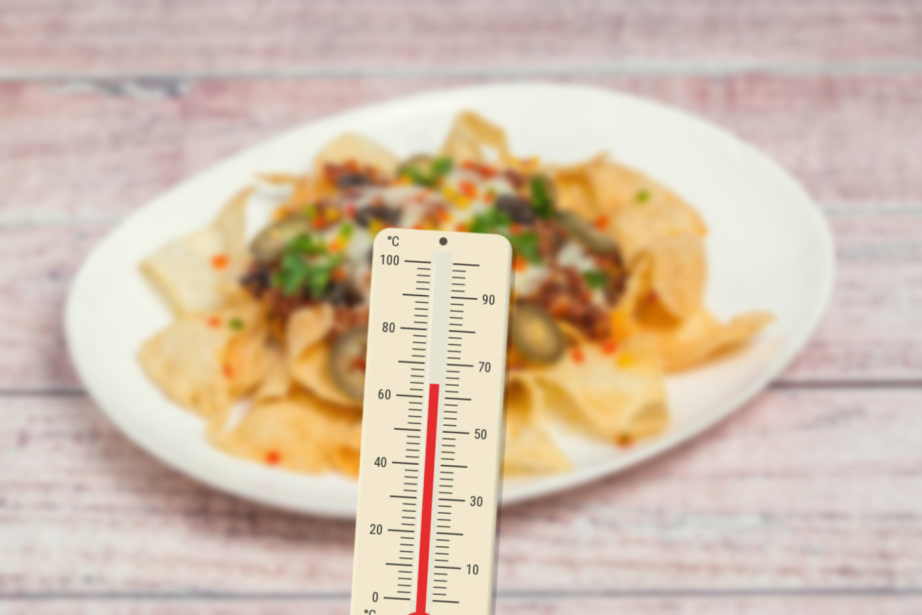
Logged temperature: 64 °C
